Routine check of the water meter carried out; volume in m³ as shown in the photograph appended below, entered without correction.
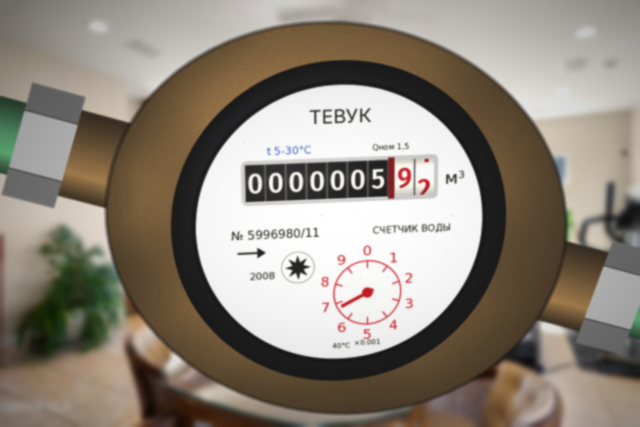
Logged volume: 5.916 m³
